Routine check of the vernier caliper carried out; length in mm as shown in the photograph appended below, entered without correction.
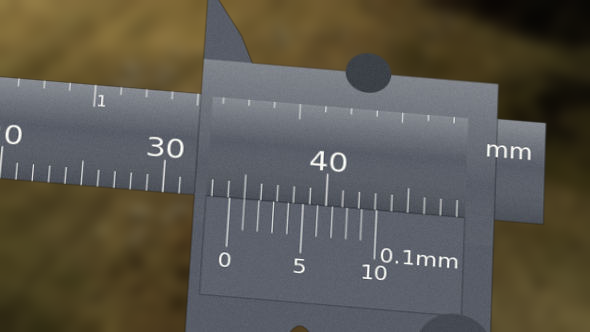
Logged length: 34.1 mm
